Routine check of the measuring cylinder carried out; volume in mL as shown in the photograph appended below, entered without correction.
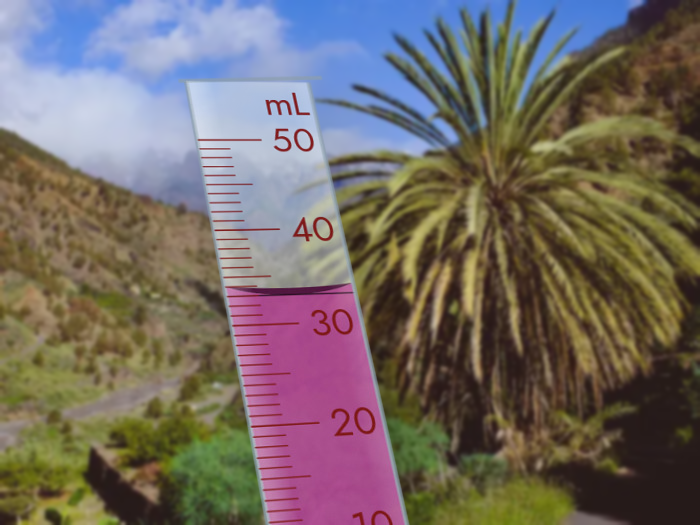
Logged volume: 33 mL
